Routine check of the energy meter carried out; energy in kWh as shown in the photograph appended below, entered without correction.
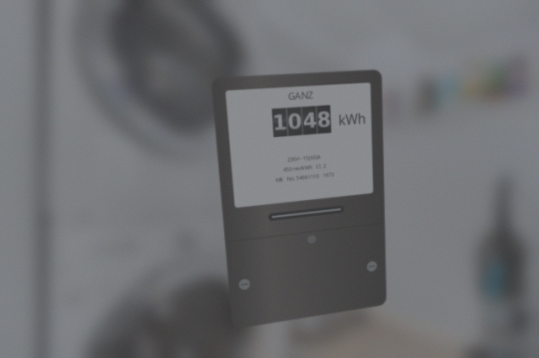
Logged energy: 1048 kWh
